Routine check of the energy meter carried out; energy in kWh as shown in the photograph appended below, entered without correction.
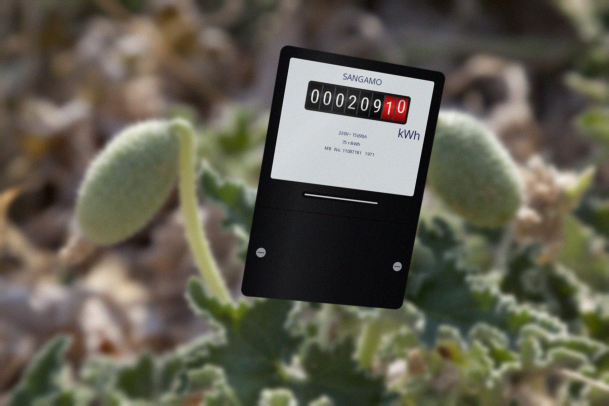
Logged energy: 209.10 kWh
